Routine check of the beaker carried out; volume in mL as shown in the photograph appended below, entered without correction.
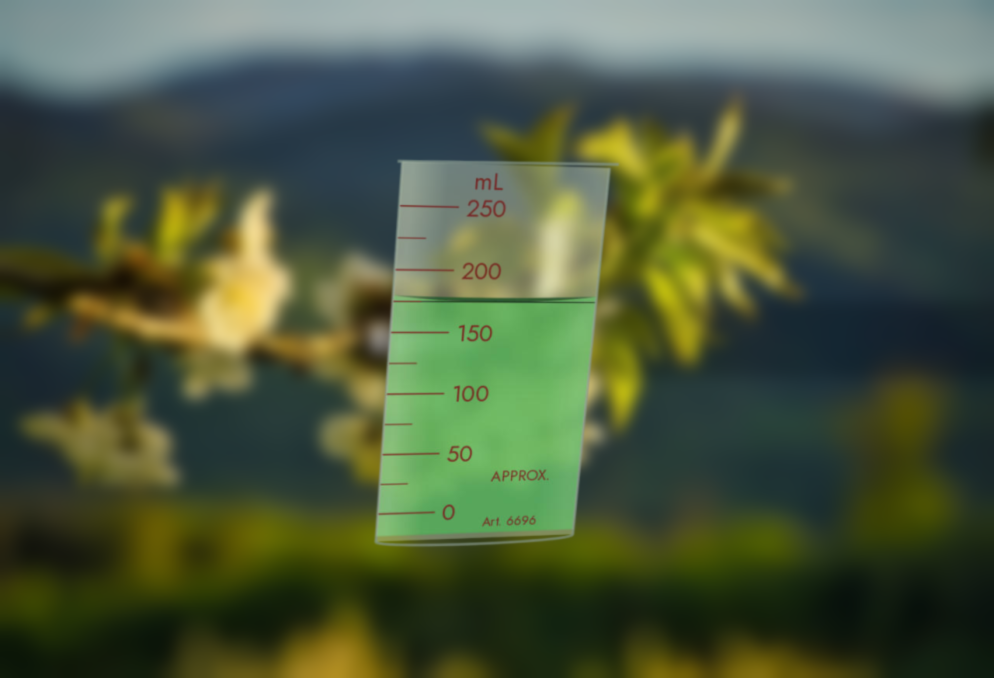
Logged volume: 175 mL
